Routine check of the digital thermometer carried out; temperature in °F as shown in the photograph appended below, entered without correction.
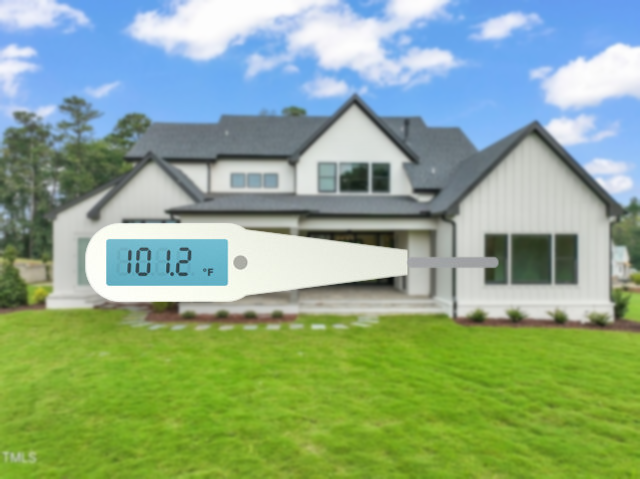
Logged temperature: 101.2 °F
